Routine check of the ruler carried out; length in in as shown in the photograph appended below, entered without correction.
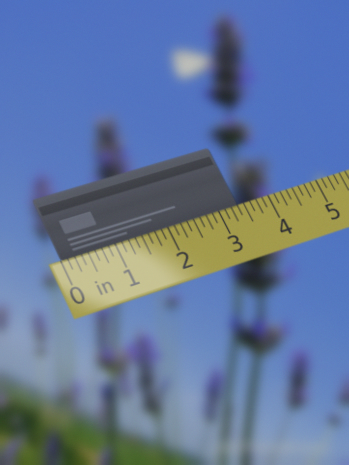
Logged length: 3.375 in
